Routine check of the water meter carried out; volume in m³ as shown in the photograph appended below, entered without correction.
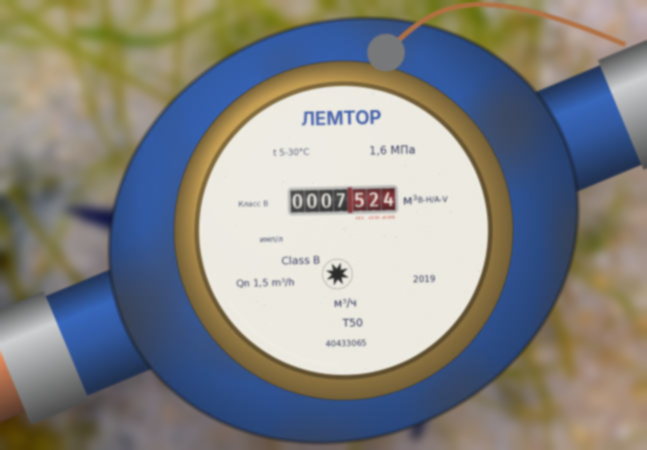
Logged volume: 7.524 m³
